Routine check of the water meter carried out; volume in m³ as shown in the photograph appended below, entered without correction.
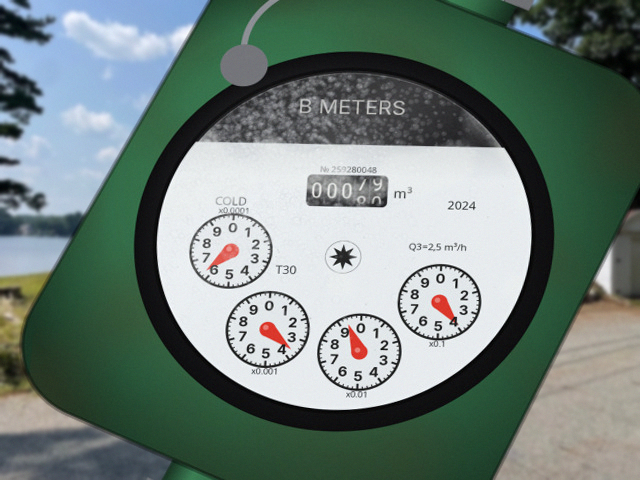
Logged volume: 79.3936 m³
